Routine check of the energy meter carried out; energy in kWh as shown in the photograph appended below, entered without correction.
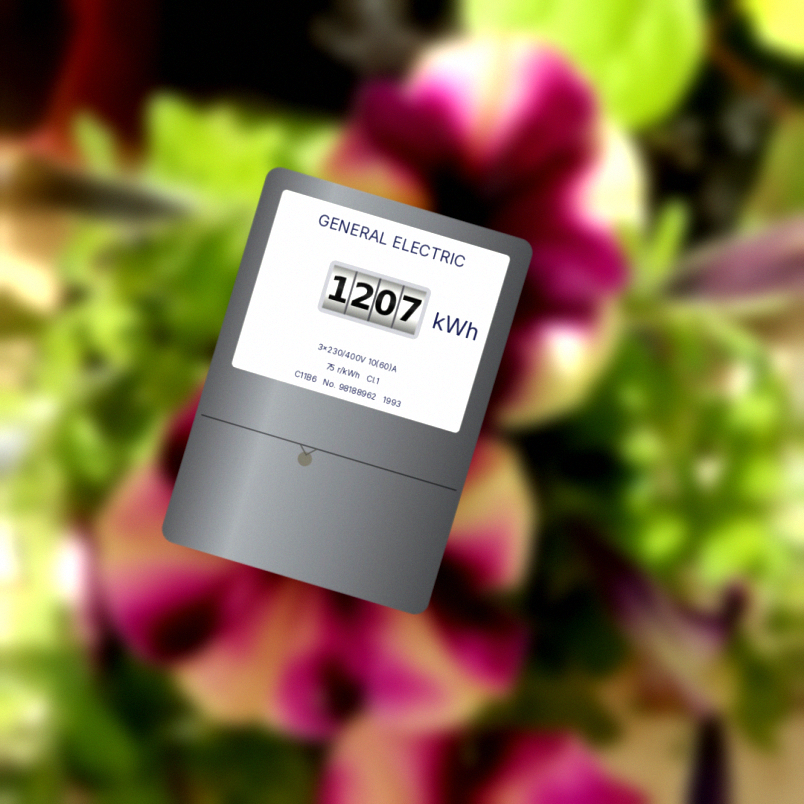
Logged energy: 1207 kWh
